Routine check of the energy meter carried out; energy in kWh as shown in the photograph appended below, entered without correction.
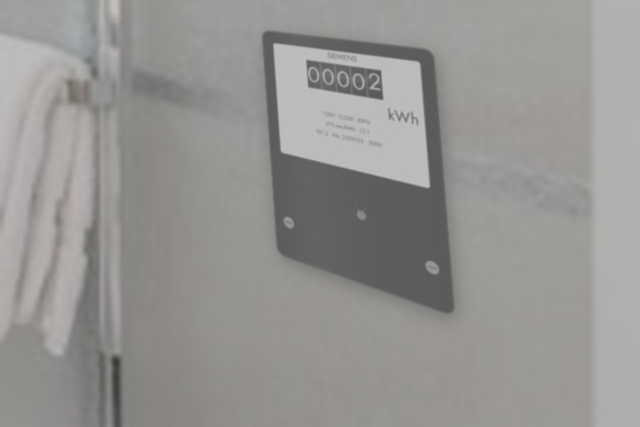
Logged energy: 2 kWh
